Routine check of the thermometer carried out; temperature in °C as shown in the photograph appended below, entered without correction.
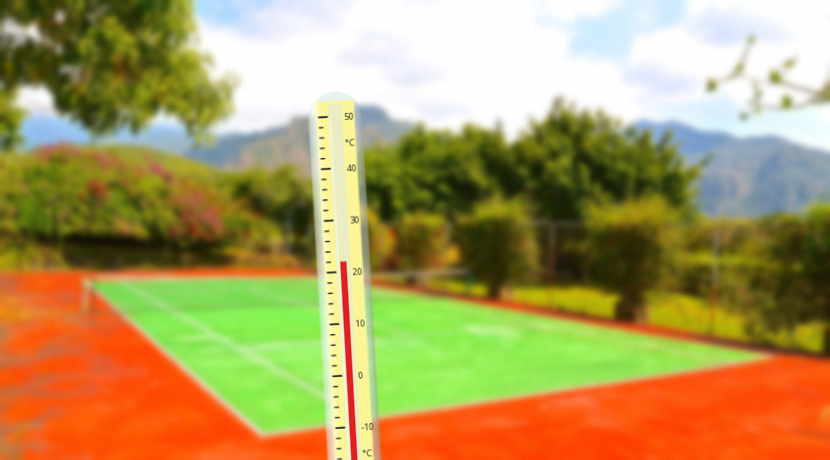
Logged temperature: 22 °C
